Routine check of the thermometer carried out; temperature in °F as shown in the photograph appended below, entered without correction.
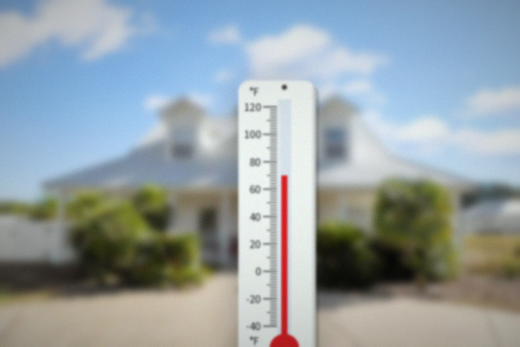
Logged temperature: 70 °F
